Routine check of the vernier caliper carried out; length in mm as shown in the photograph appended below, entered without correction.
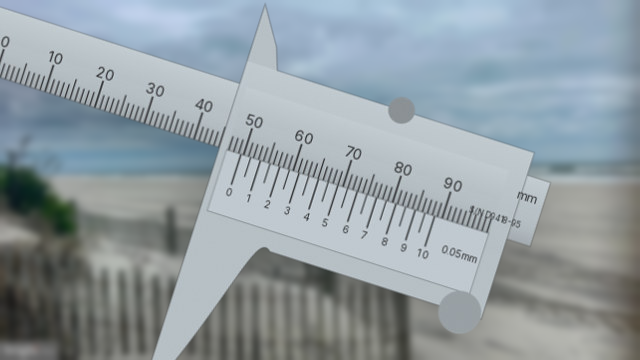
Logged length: 49.5 mm
